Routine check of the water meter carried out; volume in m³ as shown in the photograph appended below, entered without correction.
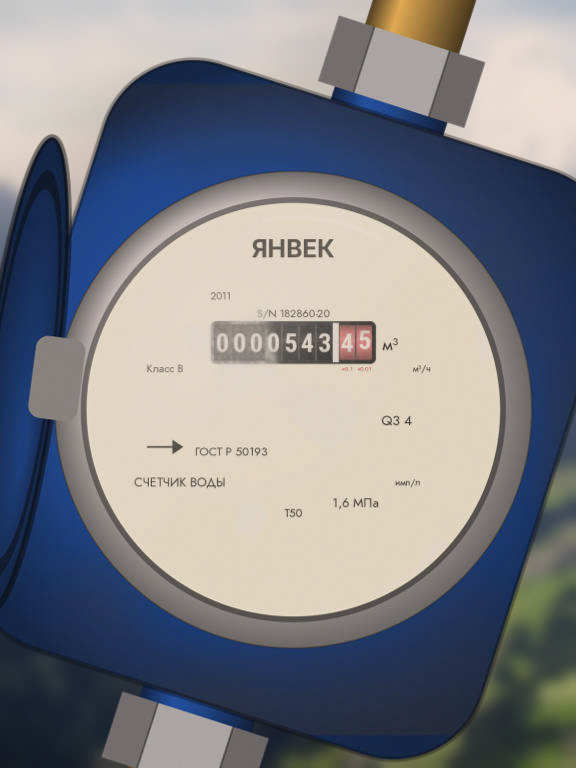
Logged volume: 543.45 m³
